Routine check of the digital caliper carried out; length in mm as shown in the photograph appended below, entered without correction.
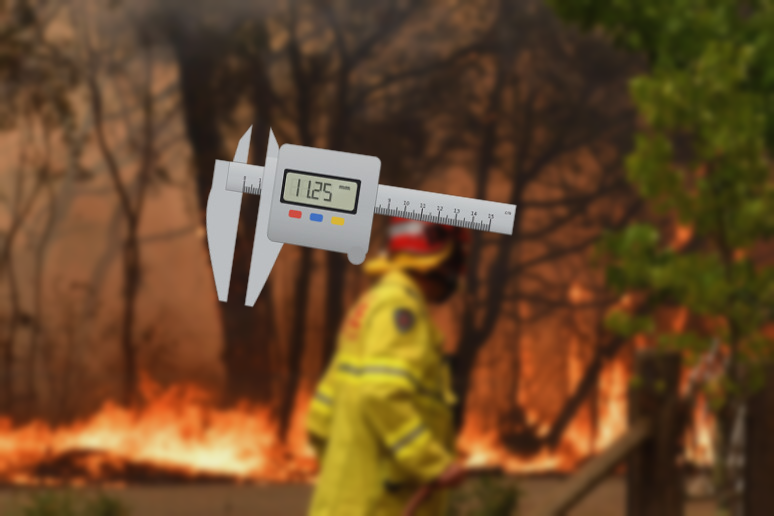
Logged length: 11.25 mm
